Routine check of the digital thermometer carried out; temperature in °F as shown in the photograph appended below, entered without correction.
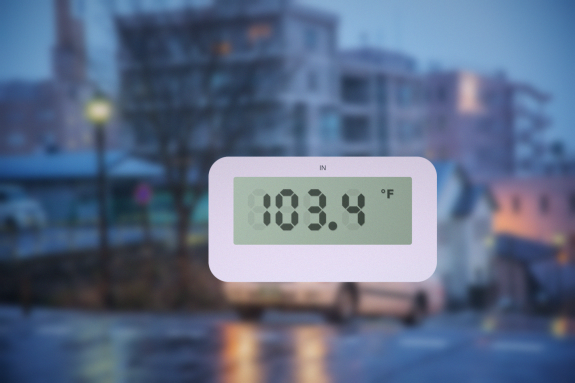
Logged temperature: 103.4 °F
